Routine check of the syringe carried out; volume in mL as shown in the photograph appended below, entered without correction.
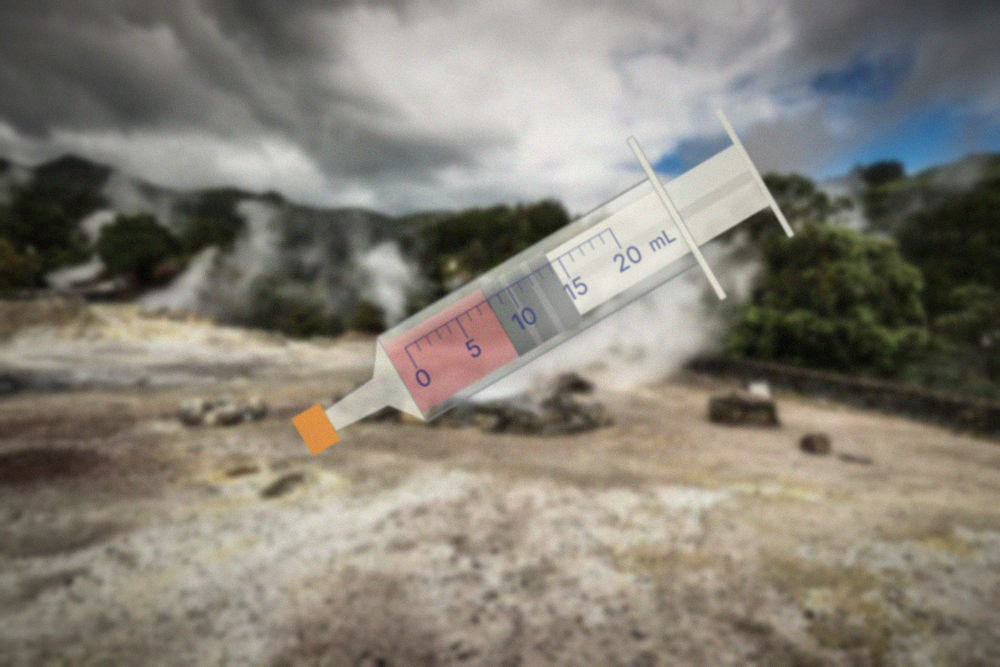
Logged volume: 8 mL
